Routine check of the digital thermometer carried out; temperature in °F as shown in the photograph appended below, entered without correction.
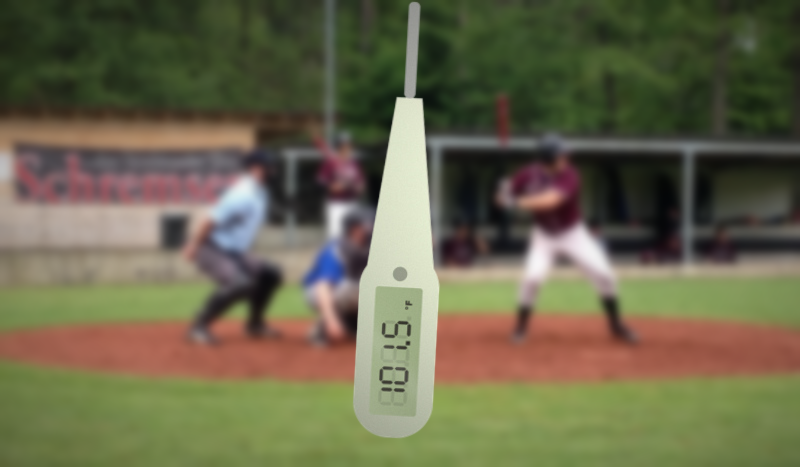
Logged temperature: 101.5 °F
